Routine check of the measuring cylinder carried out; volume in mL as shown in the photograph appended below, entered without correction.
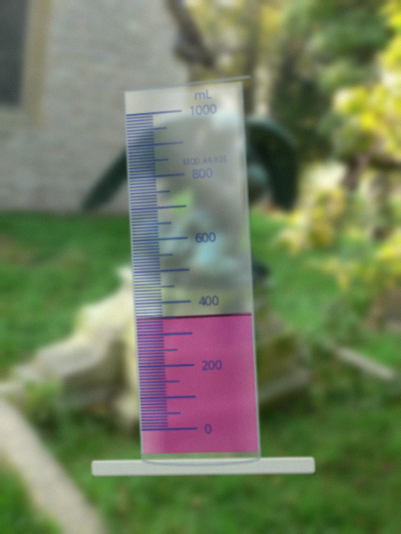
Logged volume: 350 mL
